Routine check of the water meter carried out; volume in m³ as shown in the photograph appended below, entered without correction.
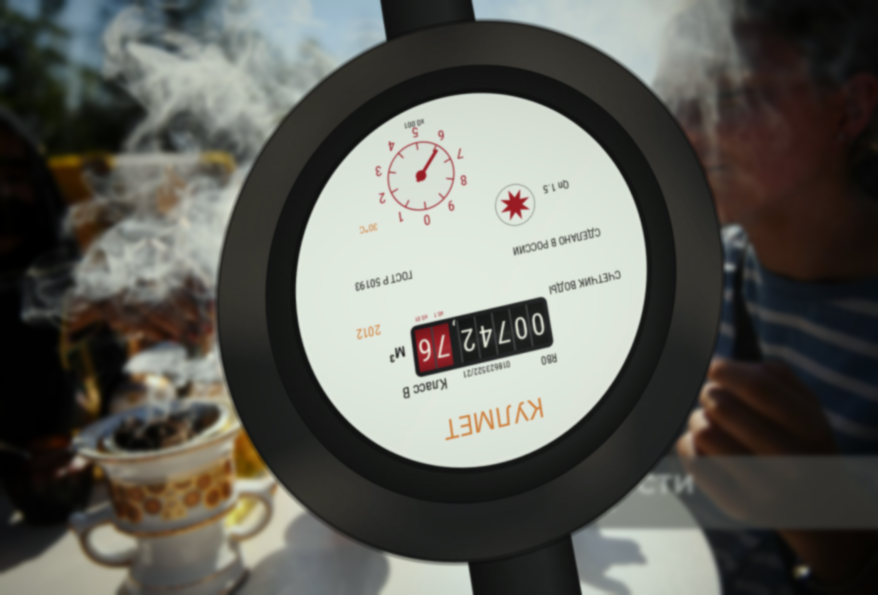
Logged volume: 742.766 m³
